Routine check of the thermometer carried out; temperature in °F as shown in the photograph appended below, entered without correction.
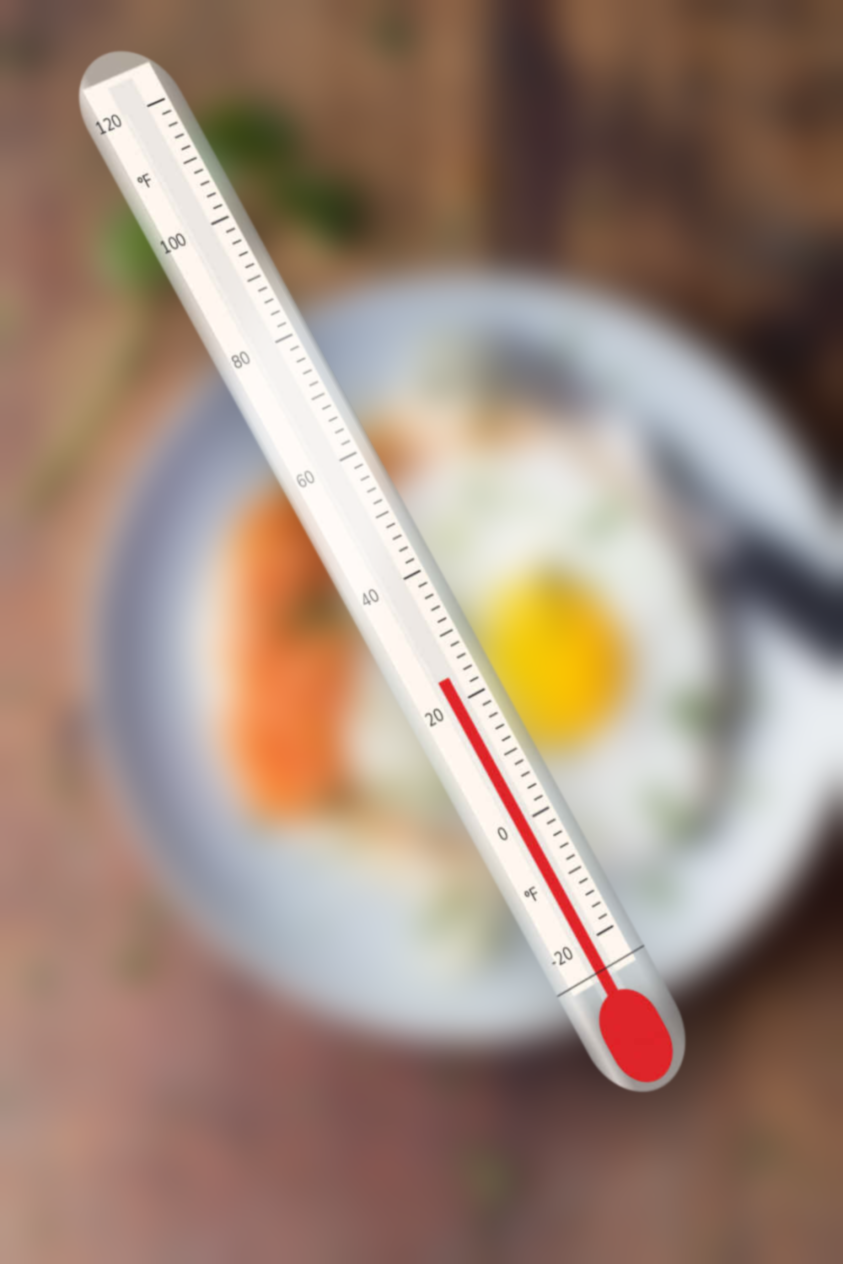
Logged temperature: 24 °F
